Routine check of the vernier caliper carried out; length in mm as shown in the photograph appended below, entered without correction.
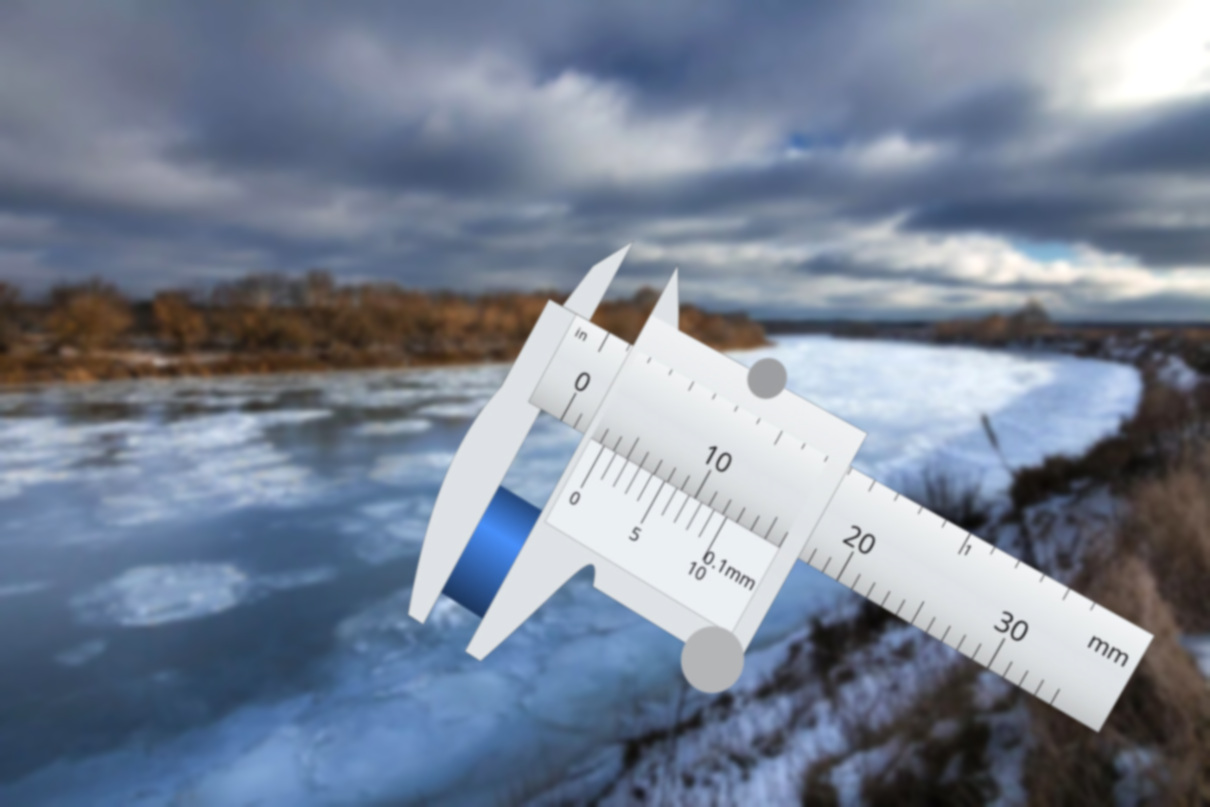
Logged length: 3.3 mm
